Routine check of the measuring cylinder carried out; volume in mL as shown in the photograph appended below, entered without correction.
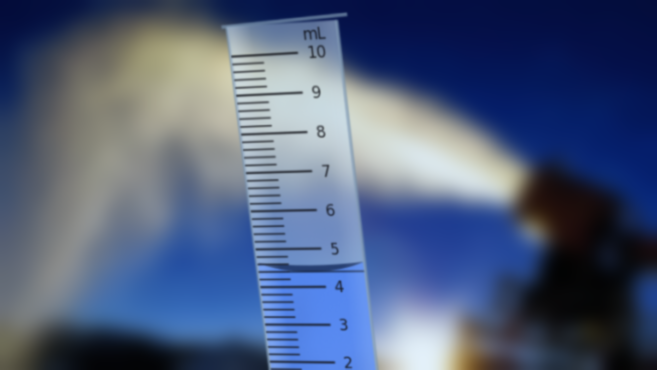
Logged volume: 4.4 mL
